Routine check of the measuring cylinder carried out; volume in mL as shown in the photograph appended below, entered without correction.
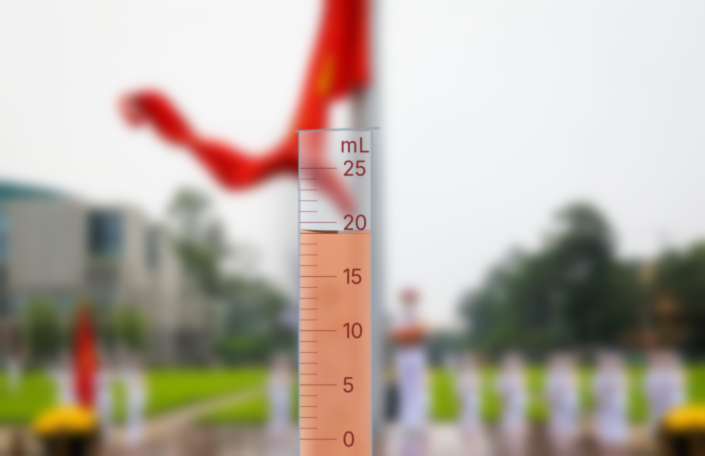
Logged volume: 19 mL
